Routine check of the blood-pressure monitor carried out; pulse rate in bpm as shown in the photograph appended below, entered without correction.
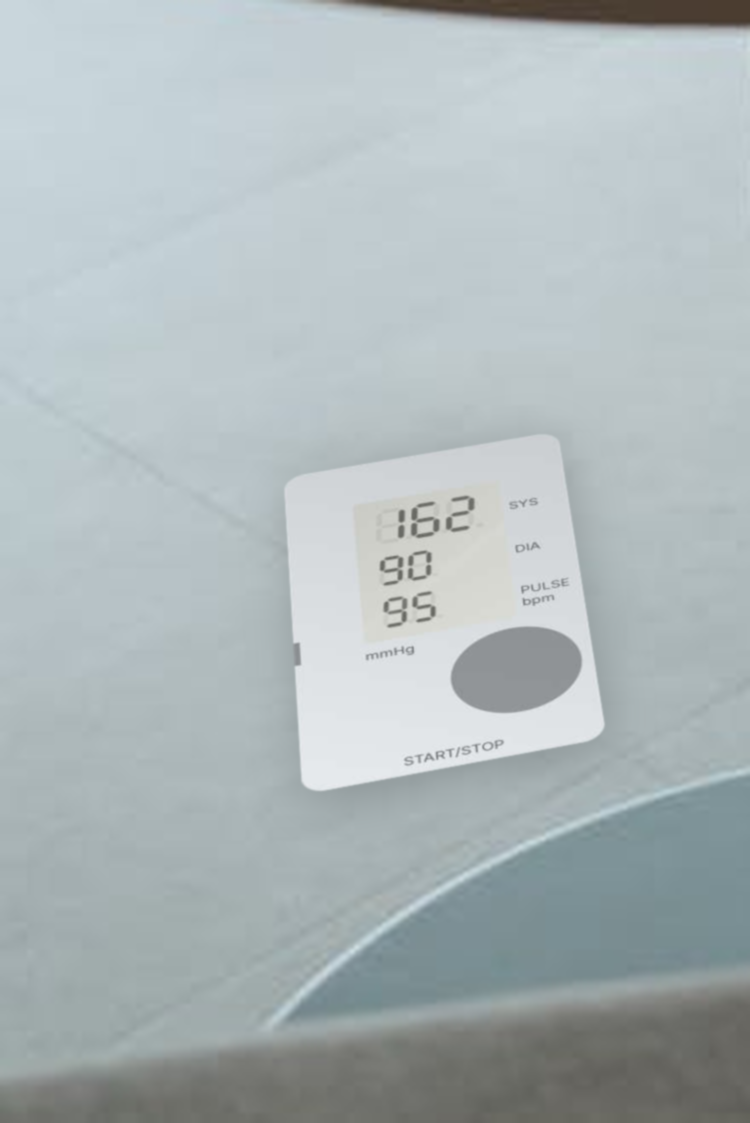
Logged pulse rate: 95 bpm
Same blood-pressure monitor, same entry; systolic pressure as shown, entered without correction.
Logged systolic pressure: 162 mmHg
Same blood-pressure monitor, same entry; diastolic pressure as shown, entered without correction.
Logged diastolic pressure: 90 mmHg
